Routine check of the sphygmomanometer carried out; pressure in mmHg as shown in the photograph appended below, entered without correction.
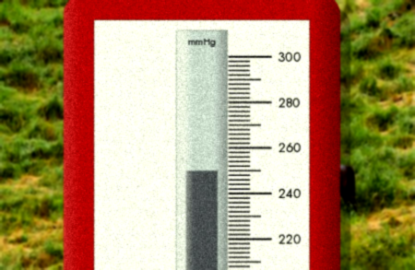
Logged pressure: 250 mmHg
